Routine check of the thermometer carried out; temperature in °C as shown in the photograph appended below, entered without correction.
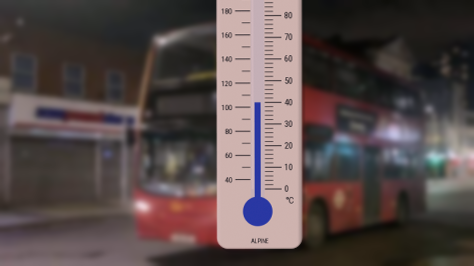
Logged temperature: 40 °C
